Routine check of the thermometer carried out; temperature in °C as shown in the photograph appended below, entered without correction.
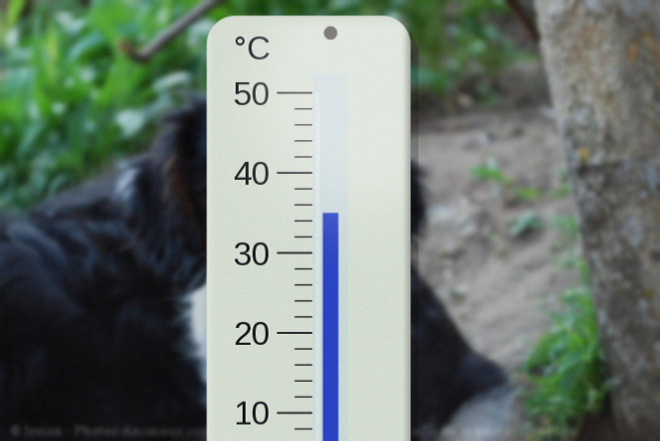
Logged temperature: 35 °C
